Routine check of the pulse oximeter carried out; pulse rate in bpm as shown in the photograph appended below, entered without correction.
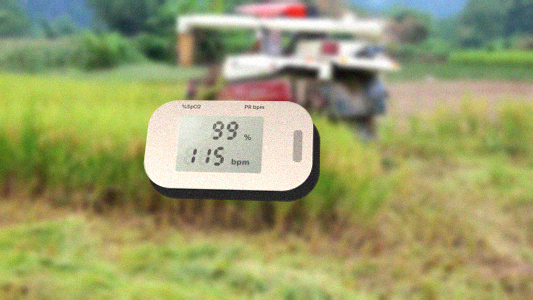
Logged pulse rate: 115 bpm
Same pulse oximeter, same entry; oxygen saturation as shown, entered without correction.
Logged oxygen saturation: 99 %
